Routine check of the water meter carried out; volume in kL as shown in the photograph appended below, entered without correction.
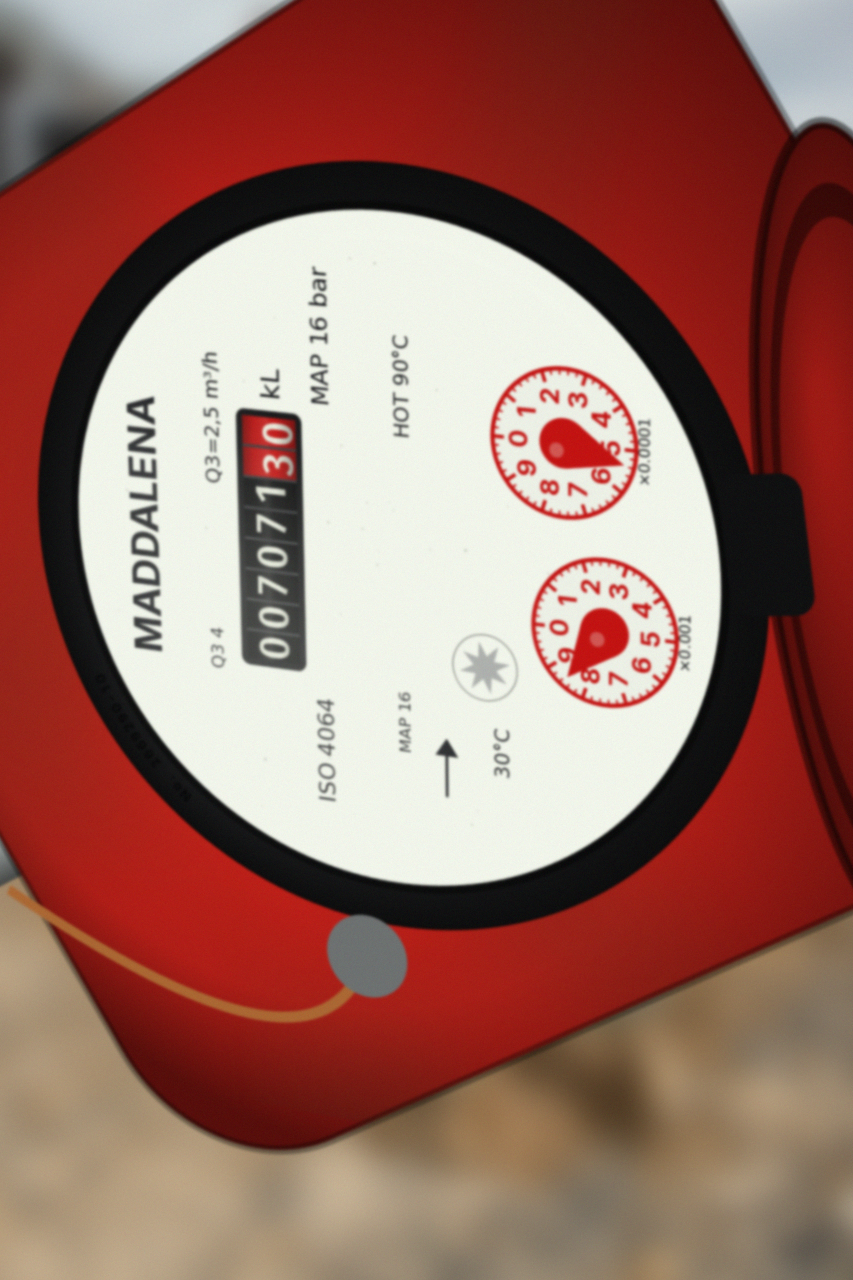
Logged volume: 7071.2985 kL
